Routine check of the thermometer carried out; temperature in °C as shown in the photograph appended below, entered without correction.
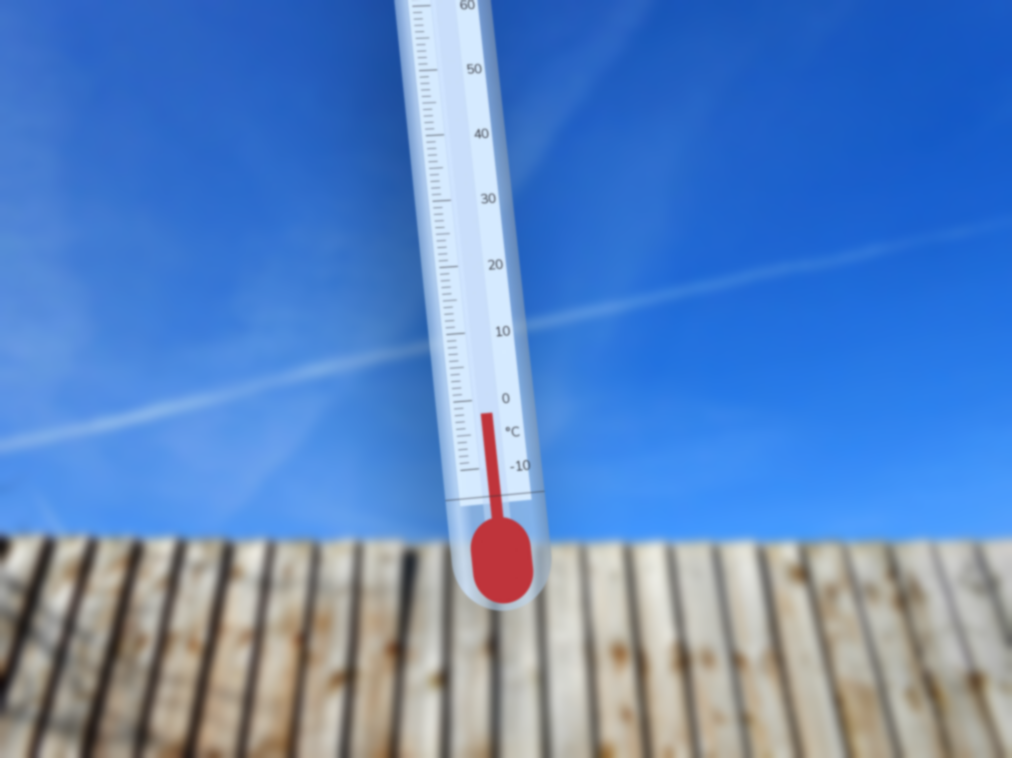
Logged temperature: -2 °C
